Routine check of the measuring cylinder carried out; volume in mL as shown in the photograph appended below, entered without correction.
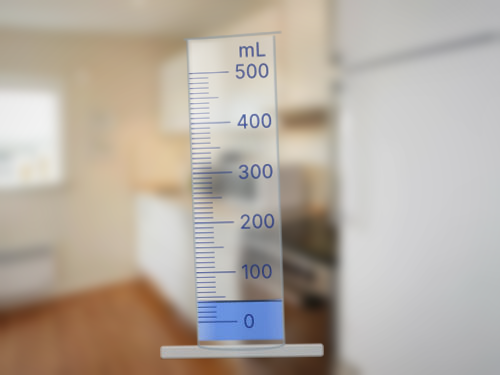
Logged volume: 40 mL
